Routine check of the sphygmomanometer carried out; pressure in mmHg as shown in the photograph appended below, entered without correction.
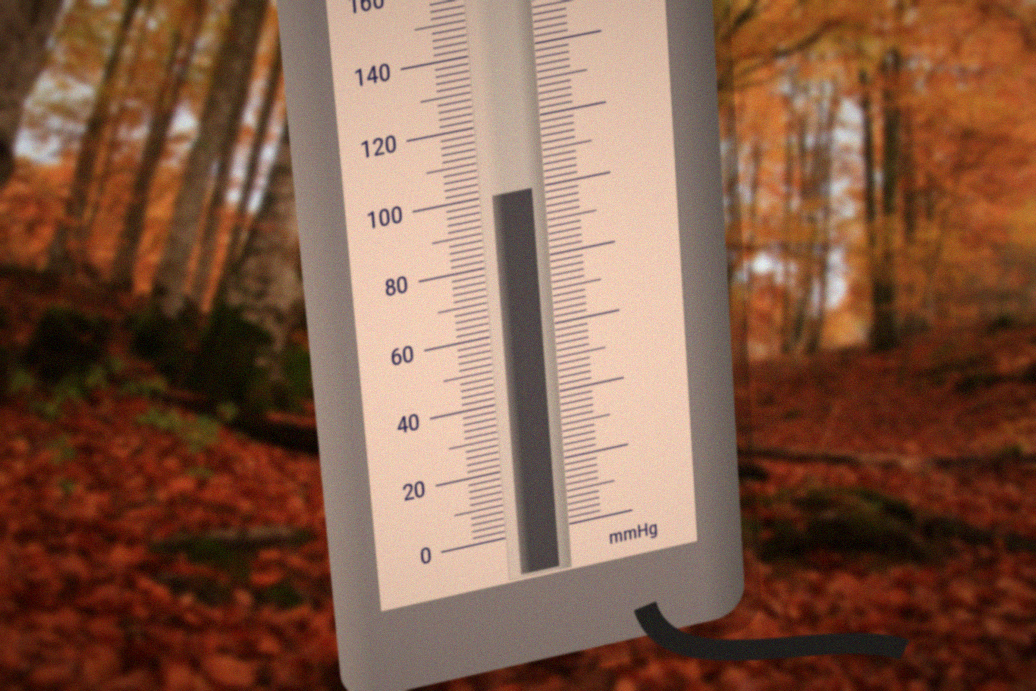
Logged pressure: 100 mmHg
